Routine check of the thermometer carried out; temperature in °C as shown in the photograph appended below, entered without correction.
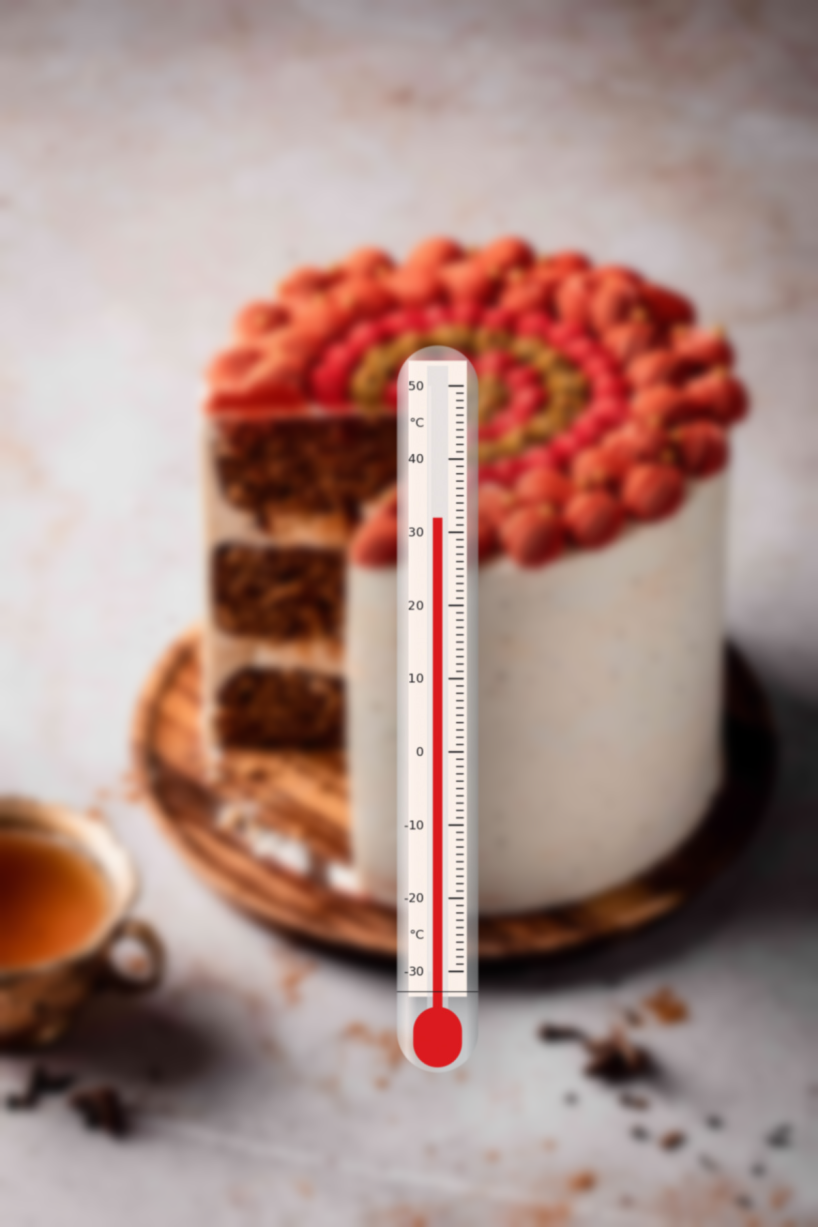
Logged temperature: 32 °C
